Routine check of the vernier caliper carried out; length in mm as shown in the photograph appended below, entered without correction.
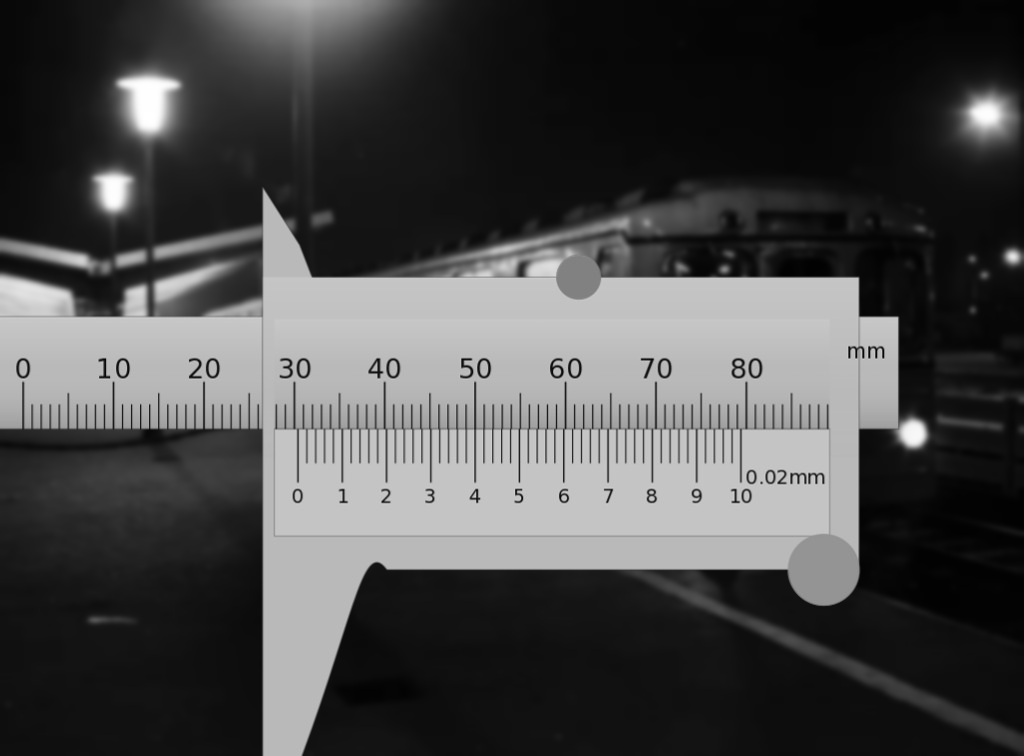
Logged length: 30.4 mm
